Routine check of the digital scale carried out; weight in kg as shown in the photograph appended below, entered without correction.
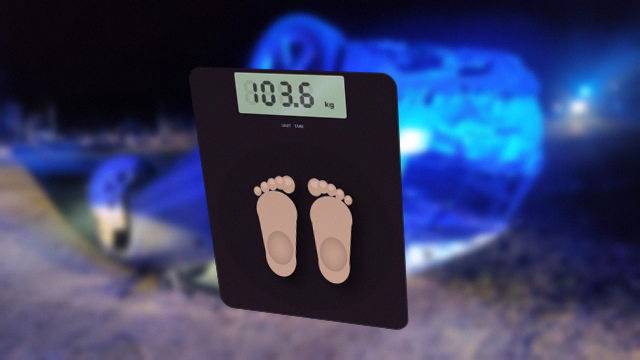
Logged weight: 103.6 kg
